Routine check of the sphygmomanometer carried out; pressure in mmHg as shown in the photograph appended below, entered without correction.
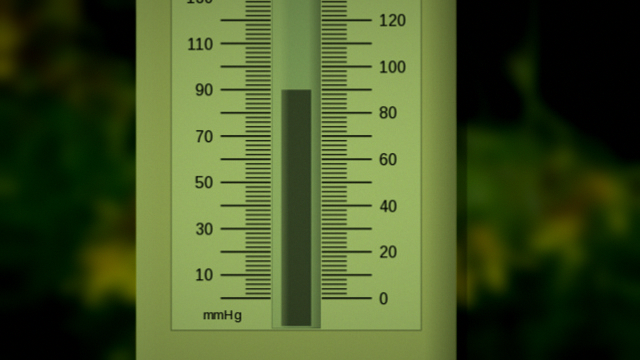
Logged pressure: 90 mmHg
